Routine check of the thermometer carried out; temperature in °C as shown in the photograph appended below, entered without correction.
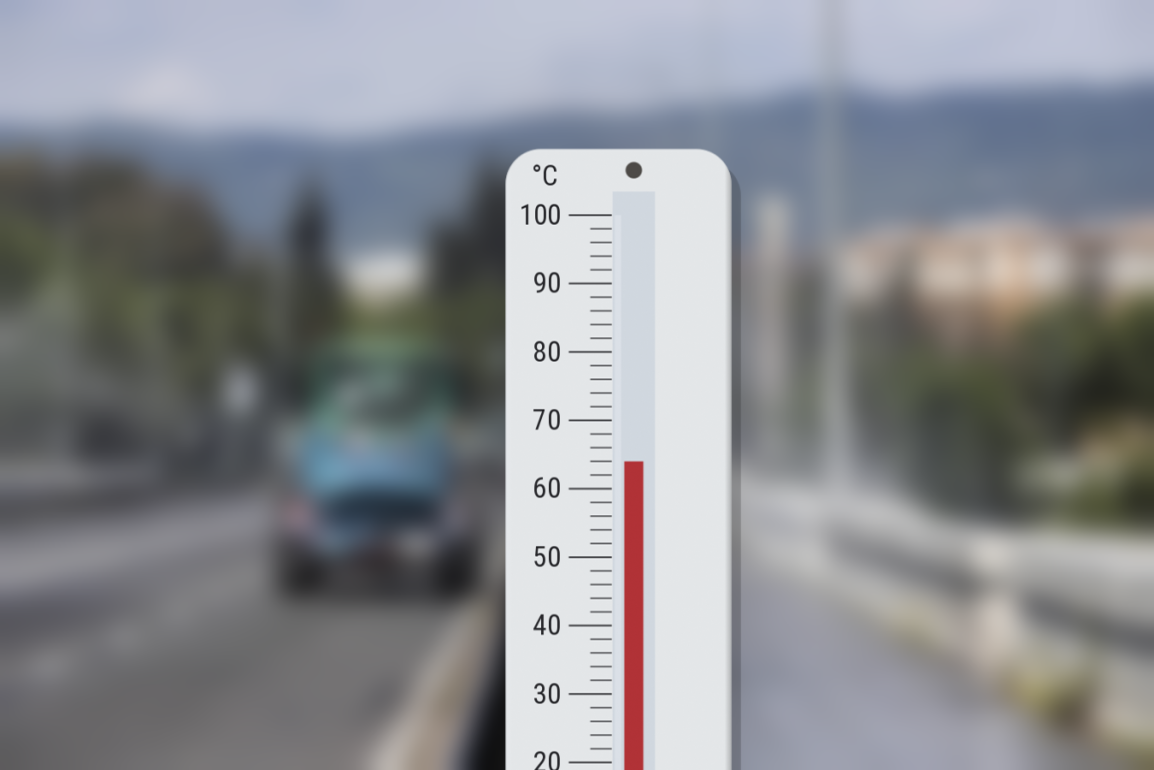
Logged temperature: 64 °C
